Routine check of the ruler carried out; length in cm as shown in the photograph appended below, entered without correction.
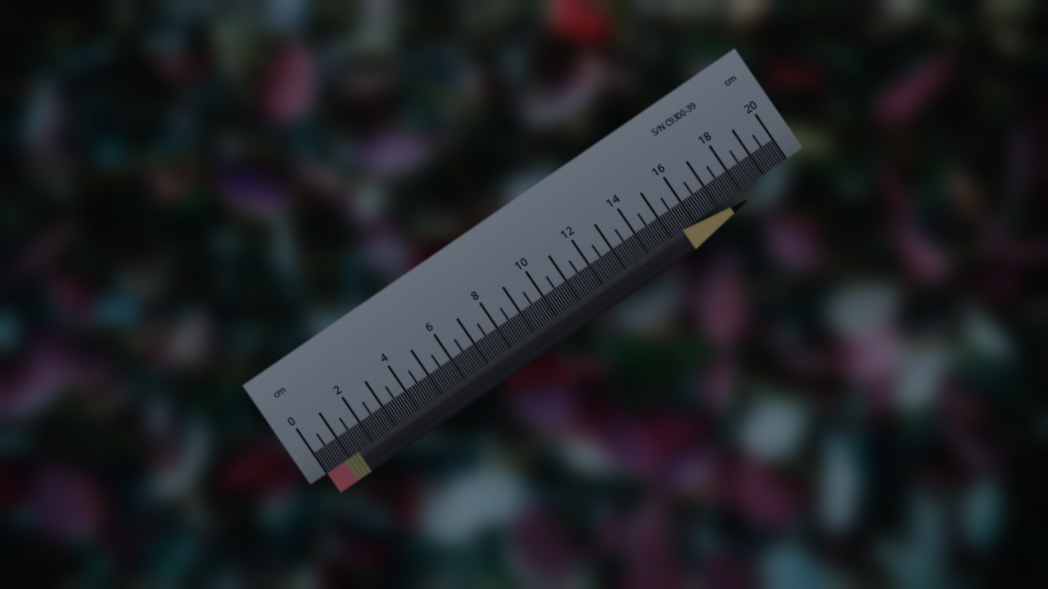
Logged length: 18 cm
